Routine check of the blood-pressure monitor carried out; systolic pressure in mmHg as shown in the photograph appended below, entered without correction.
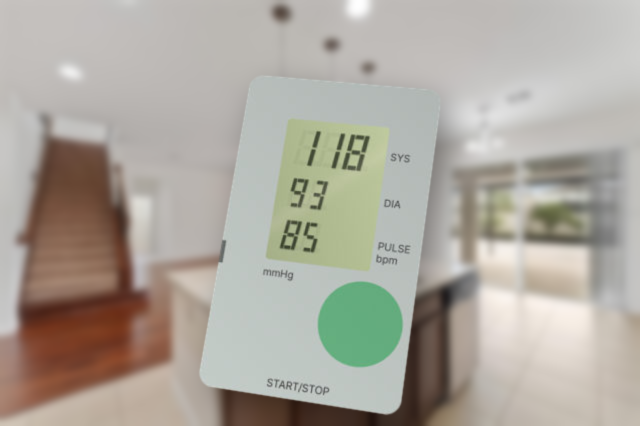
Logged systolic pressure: 118 mmHg
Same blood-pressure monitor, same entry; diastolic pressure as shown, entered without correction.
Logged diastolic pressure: 93 mmHg
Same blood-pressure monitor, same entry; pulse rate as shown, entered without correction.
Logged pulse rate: 85 bpm
